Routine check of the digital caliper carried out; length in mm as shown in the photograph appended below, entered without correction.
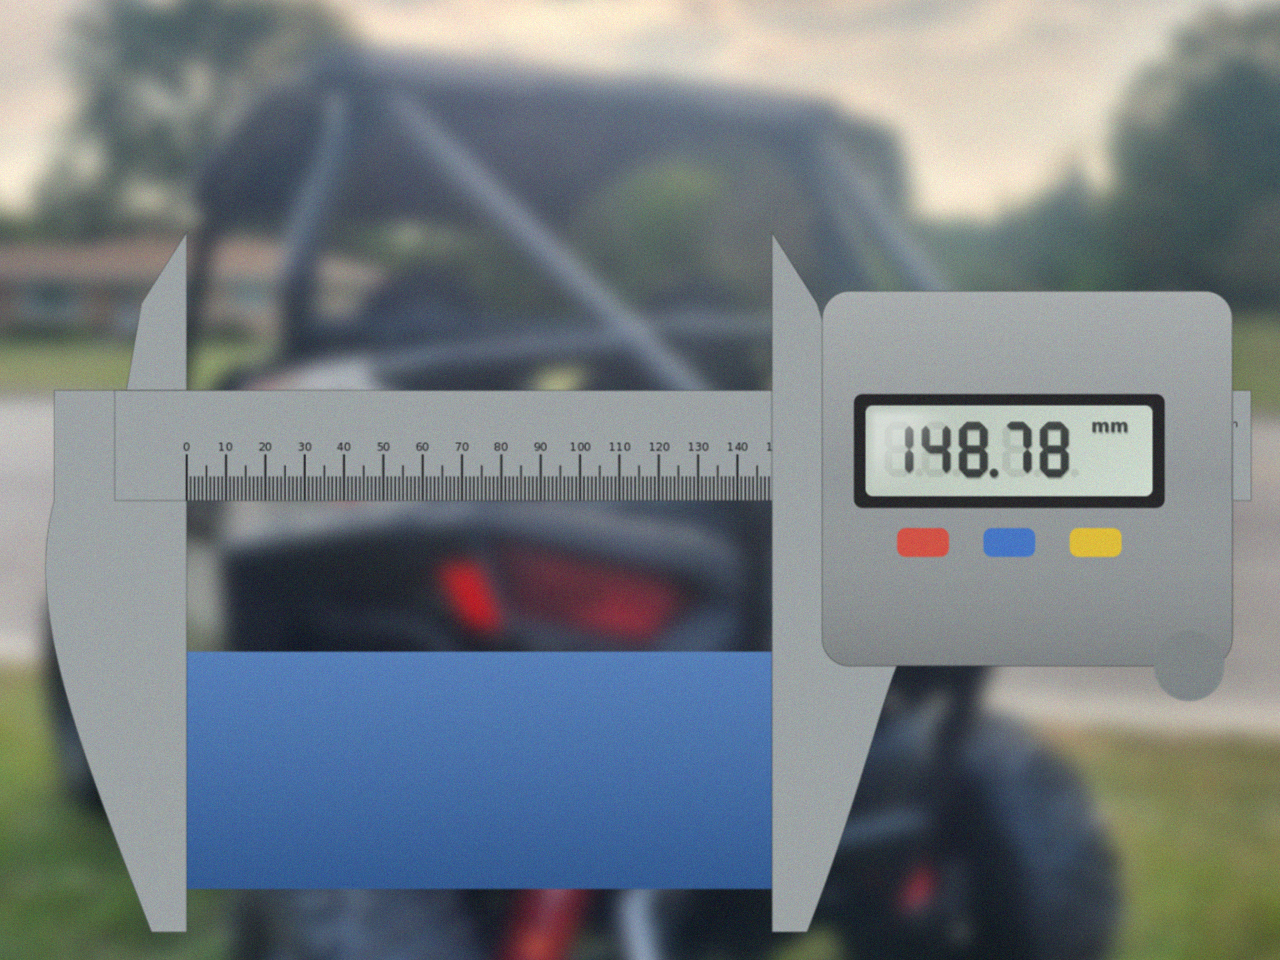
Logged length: 148.78 mm
